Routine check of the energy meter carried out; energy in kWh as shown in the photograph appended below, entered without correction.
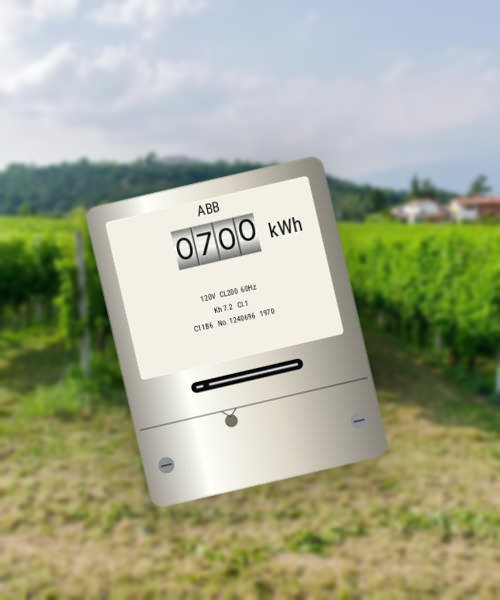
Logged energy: 700 kWh
